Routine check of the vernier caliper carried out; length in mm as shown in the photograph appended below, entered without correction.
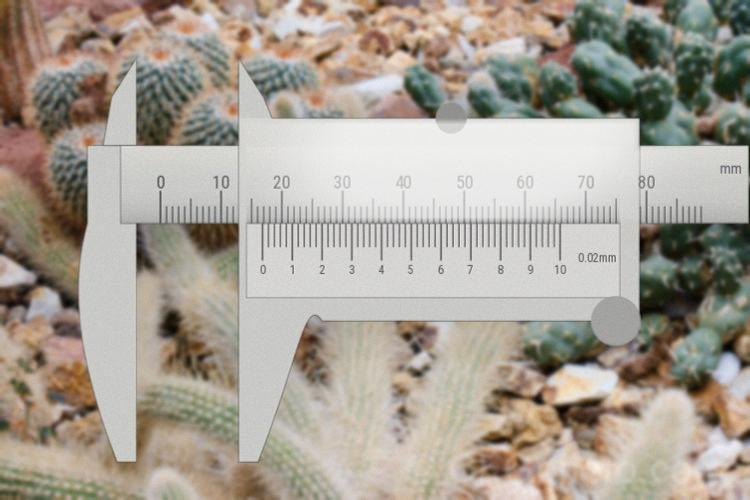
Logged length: 16.8 mm
